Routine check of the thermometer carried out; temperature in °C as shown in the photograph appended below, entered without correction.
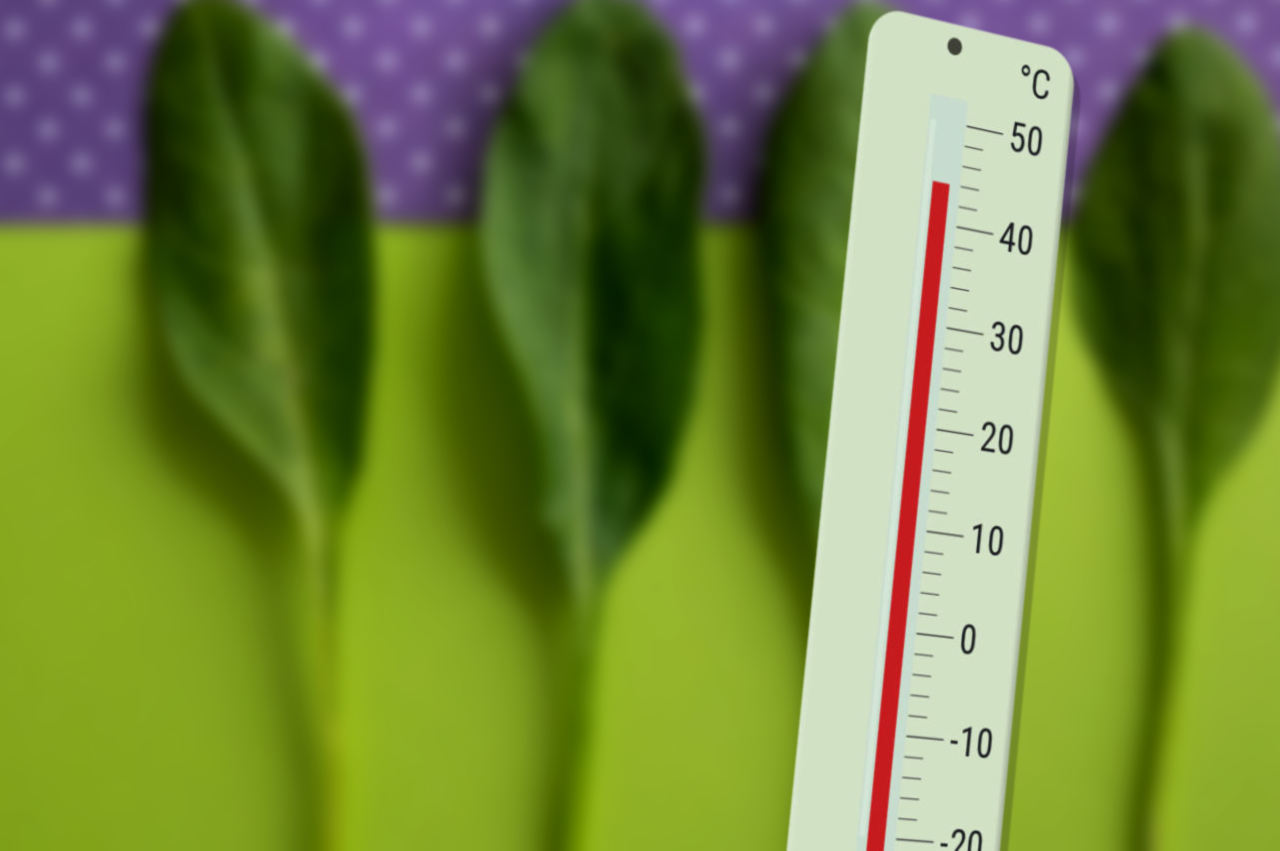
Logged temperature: 44 °C
